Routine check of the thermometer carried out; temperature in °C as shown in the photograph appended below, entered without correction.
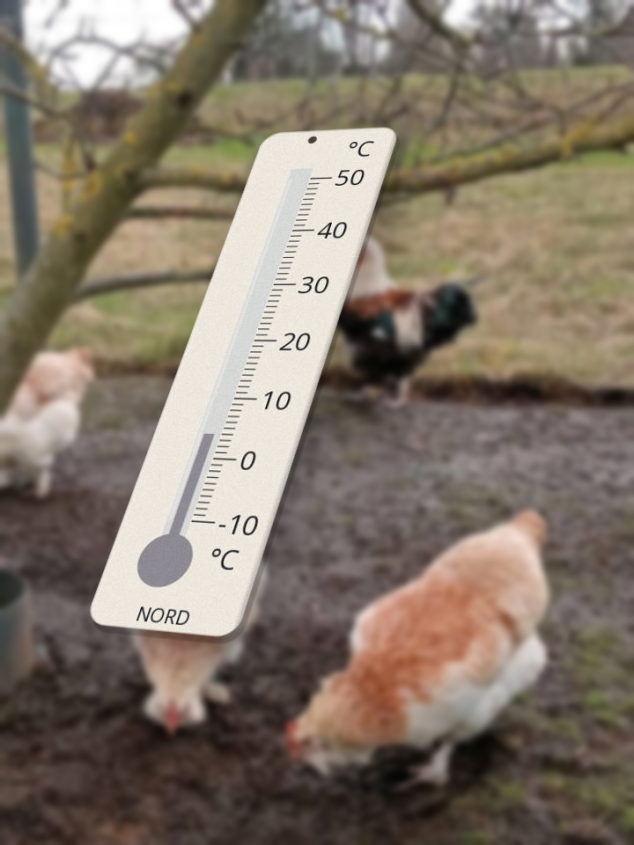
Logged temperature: 4 °C
